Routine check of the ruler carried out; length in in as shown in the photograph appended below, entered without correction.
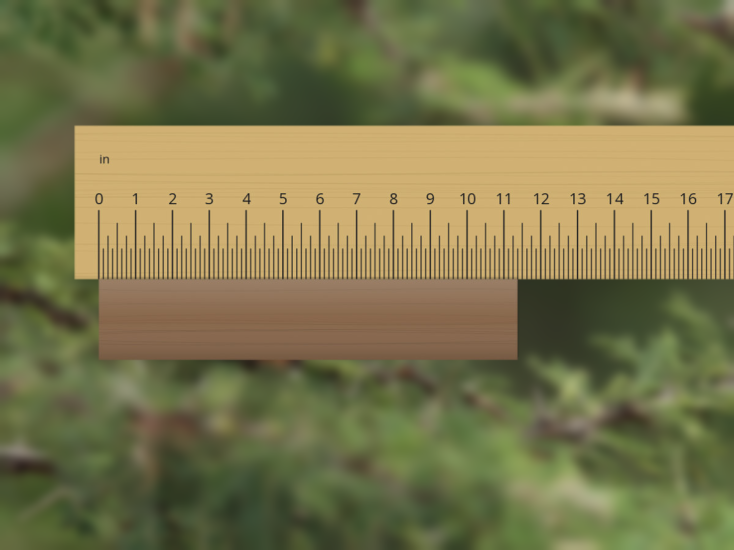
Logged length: 11.375 in
